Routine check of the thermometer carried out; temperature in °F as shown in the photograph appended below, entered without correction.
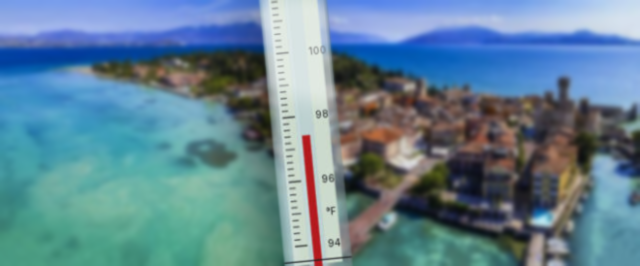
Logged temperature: 97.4 °F
